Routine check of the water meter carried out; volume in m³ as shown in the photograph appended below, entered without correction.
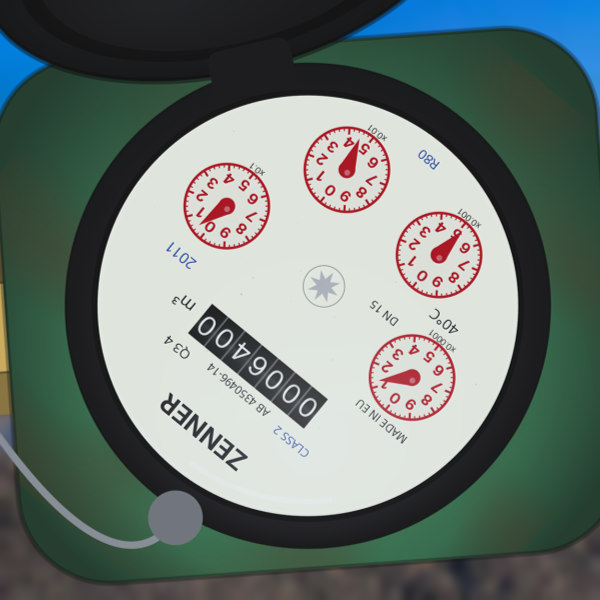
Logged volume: 6400.0451 m³
